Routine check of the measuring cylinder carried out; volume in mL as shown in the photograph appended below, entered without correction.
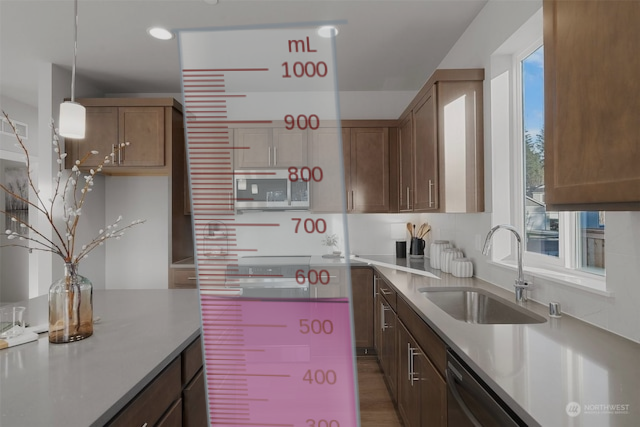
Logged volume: 550 mL
